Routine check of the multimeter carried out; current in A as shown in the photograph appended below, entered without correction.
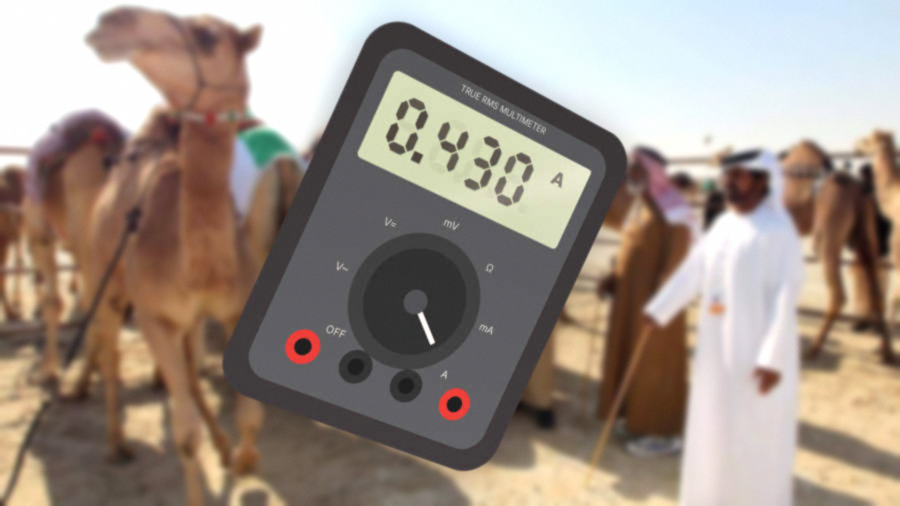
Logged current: 0.430 A
